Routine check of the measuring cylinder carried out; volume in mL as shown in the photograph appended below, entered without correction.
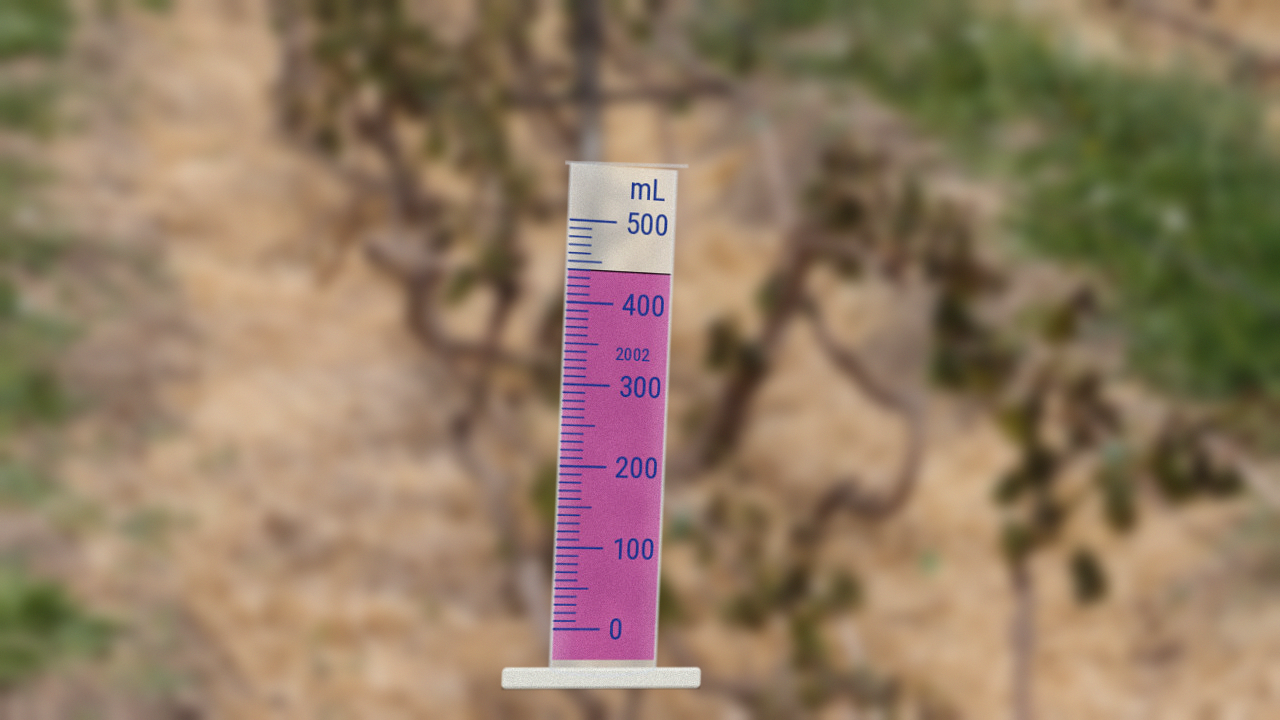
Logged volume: 440 mL
